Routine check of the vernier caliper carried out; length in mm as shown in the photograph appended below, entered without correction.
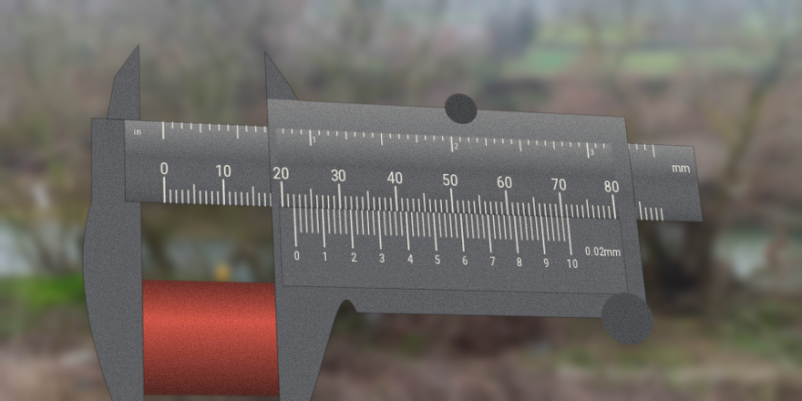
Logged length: 22.0 mm
